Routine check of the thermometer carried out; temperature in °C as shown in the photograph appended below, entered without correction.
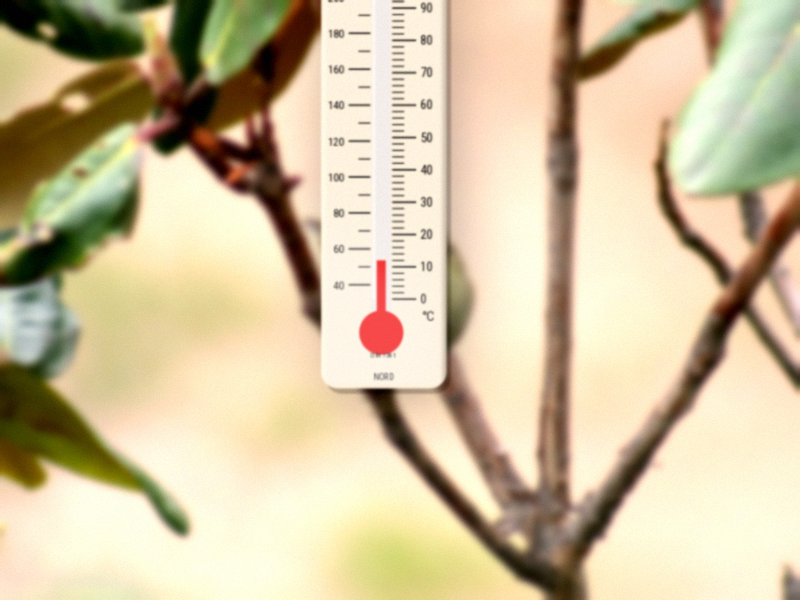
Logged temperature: 12 °C
